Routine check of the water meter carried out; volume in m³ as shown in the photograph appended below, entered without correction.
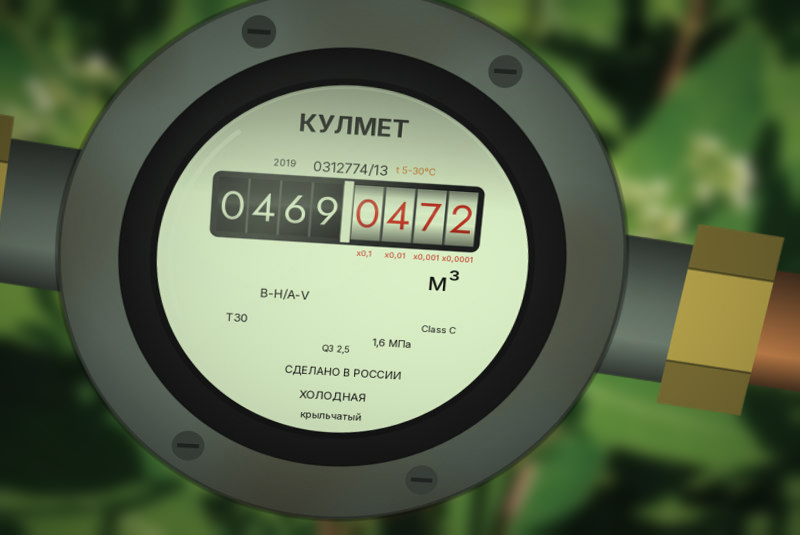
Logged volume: 469.0472 m³
